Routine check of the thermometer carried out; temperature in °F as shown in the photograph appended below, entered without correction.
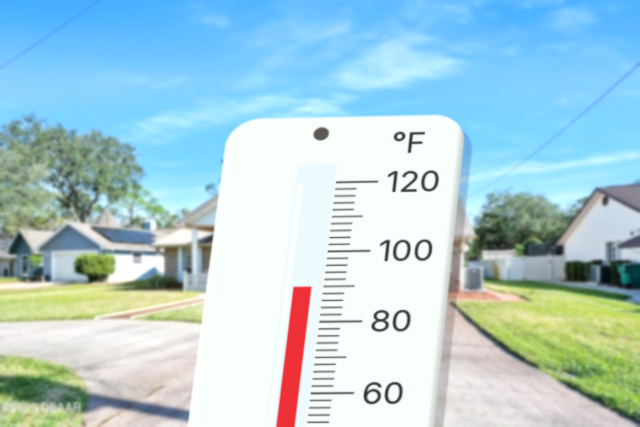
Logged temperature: 90 °F
